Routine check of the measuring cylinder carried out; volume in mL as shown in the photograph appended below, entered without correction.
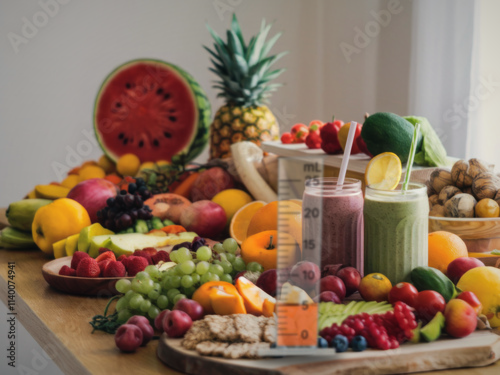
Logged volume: 5 mL
